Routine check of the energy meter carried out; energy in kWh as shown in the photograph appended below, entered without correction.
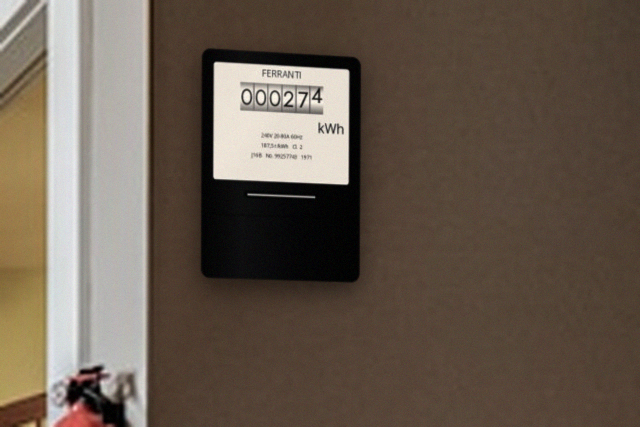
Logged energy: 274 kWh
